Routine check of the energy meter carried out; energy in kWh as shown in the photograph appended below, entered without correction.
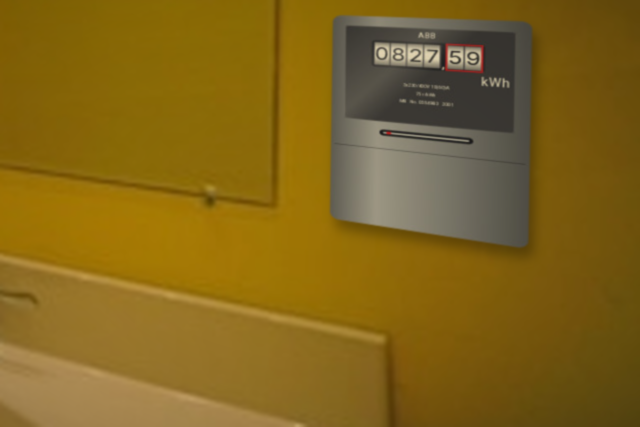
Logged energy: 827.59 kWh
